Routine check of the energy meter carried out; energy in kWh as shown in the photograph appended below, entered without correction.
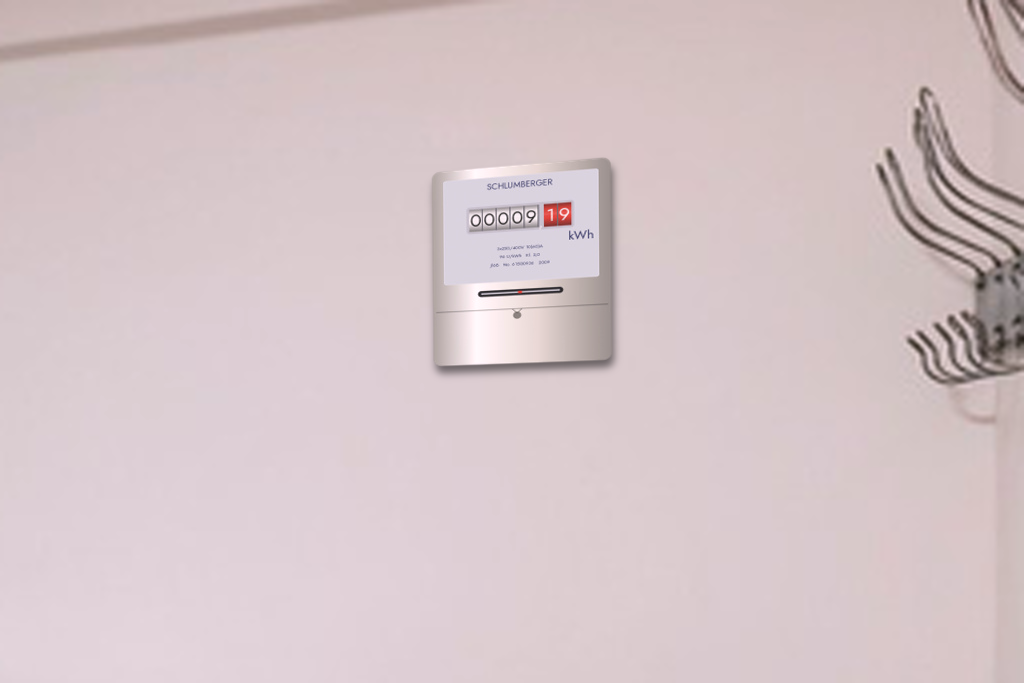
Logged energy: 9.19 kWh
